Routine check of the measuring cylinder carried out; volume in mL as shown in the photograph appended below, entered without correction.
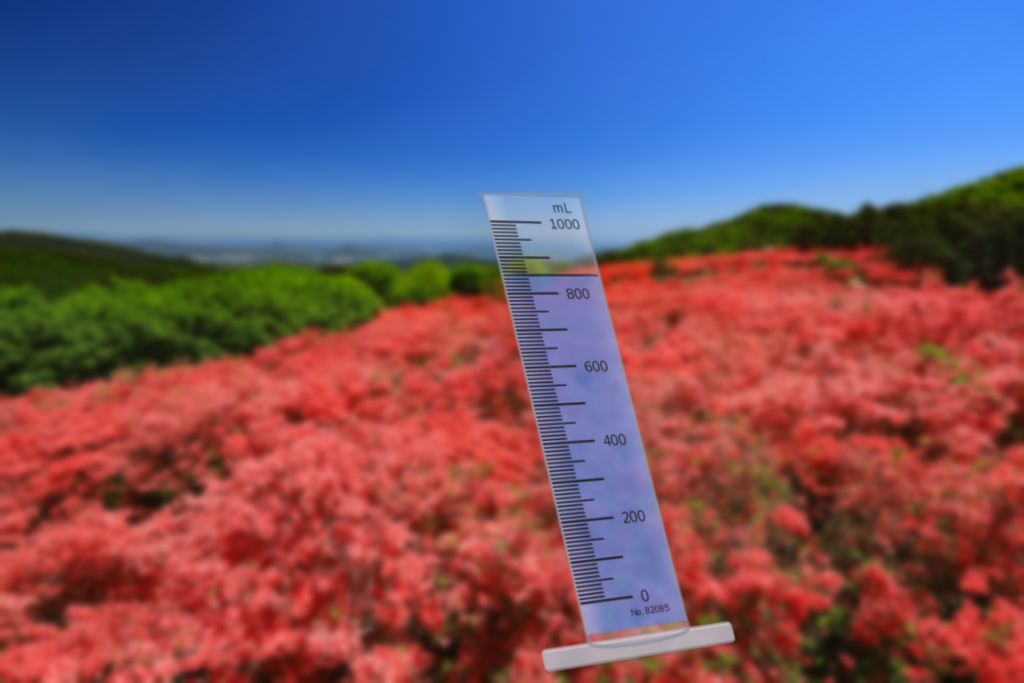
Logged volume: 850 mL
